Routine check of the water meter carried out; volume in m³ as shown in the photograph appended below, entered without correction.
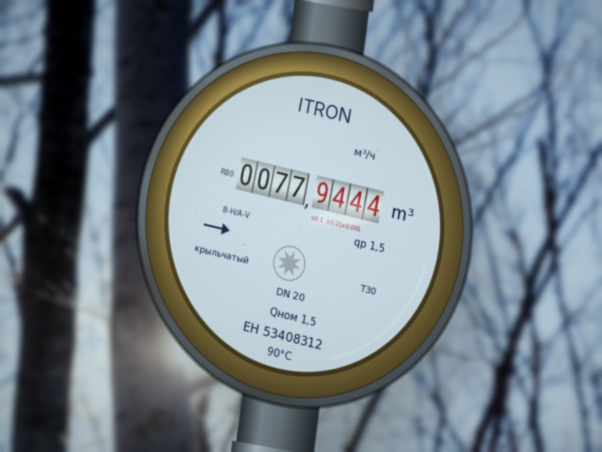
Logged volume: 77.9444 m³
